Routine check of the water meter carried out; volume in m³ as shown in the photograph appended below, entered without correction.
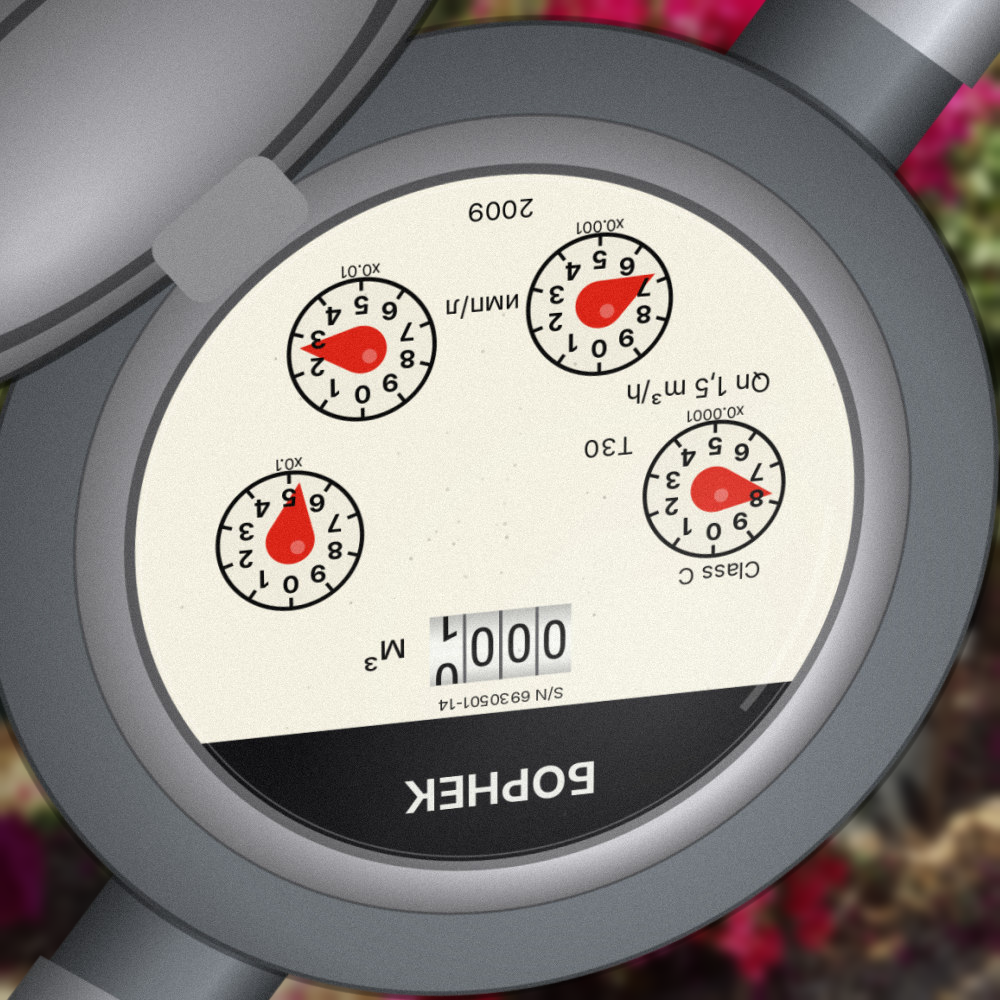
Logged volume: 0.5267 m³
